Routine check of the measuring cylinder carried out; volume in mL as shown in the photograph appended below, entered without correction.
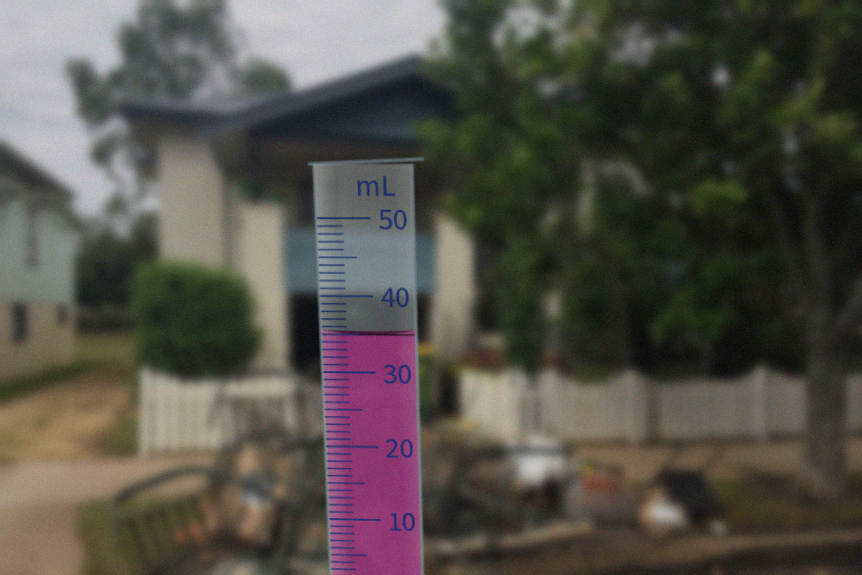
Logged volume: 35 mL
